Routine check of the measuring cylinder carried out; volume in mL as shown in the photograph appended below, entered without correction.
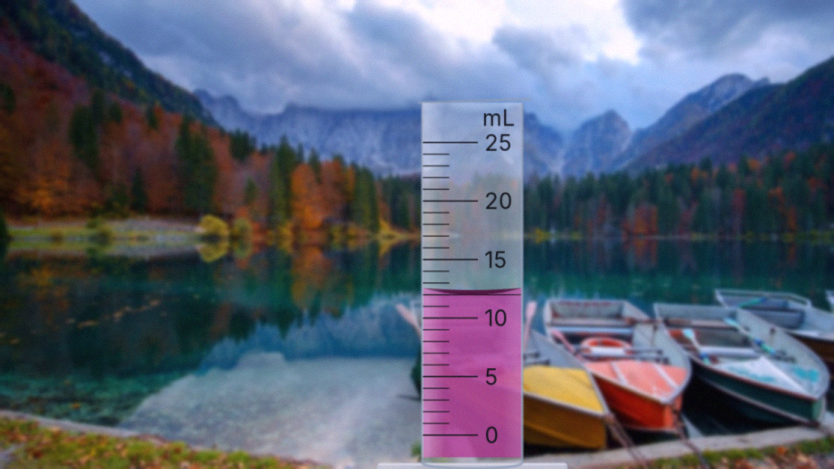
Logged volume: 12 mL
